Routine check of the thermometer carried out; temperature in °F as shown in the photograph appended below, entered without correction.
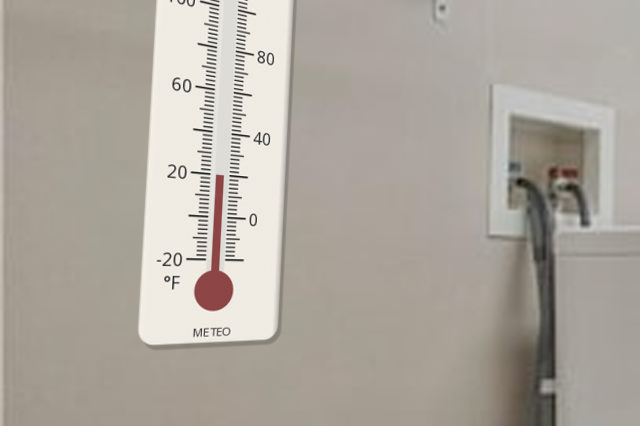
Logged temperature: 20 °F
